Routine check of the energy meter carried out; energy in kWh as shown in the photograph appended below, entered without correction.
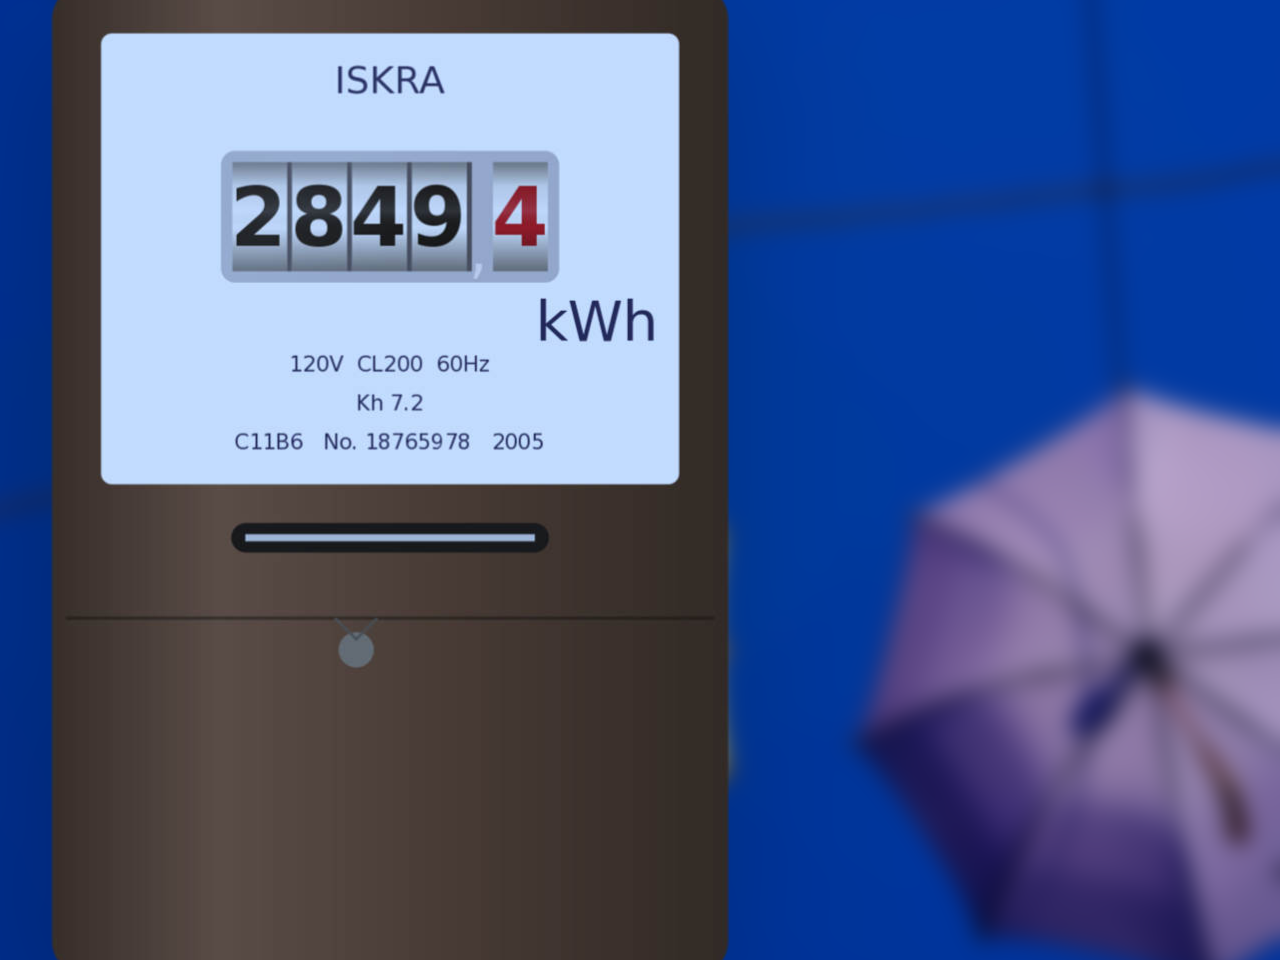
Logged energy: 2849.4 kWh
